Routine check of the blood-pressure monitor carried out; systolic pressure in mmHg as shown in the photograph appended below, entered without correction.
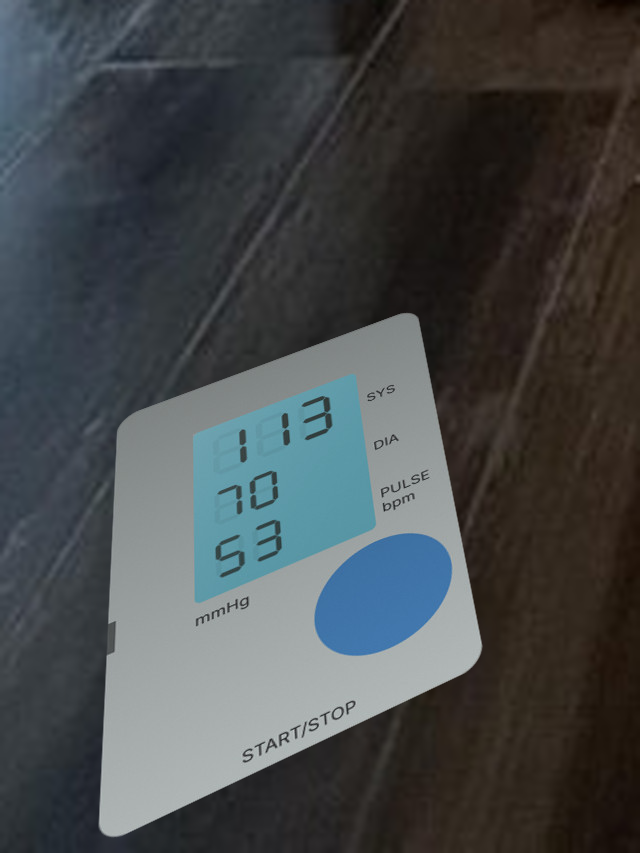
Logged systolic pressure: 113 mmHg
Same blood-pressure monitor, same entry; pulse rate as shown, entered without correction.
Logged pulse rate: 53 bpm
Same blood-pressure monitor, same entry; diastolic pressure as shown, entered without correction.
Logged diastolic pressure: 70 mmHg
